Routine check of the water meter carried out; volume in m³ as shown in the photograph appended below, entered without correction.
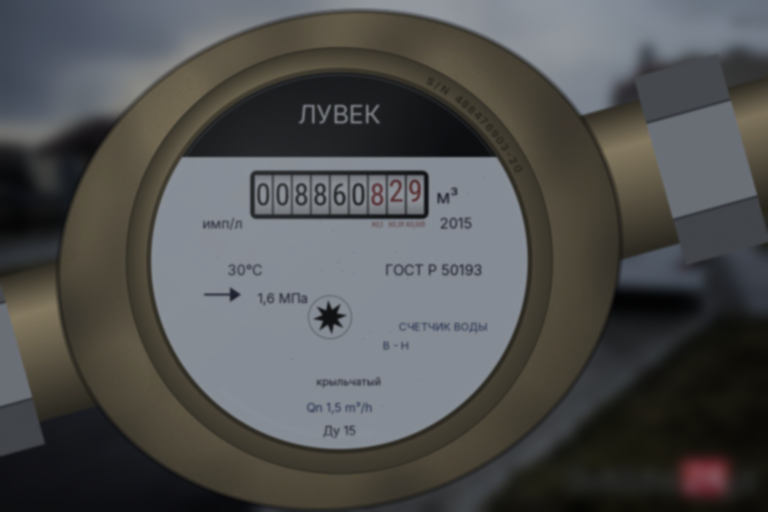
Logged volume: 8860.829 m³
